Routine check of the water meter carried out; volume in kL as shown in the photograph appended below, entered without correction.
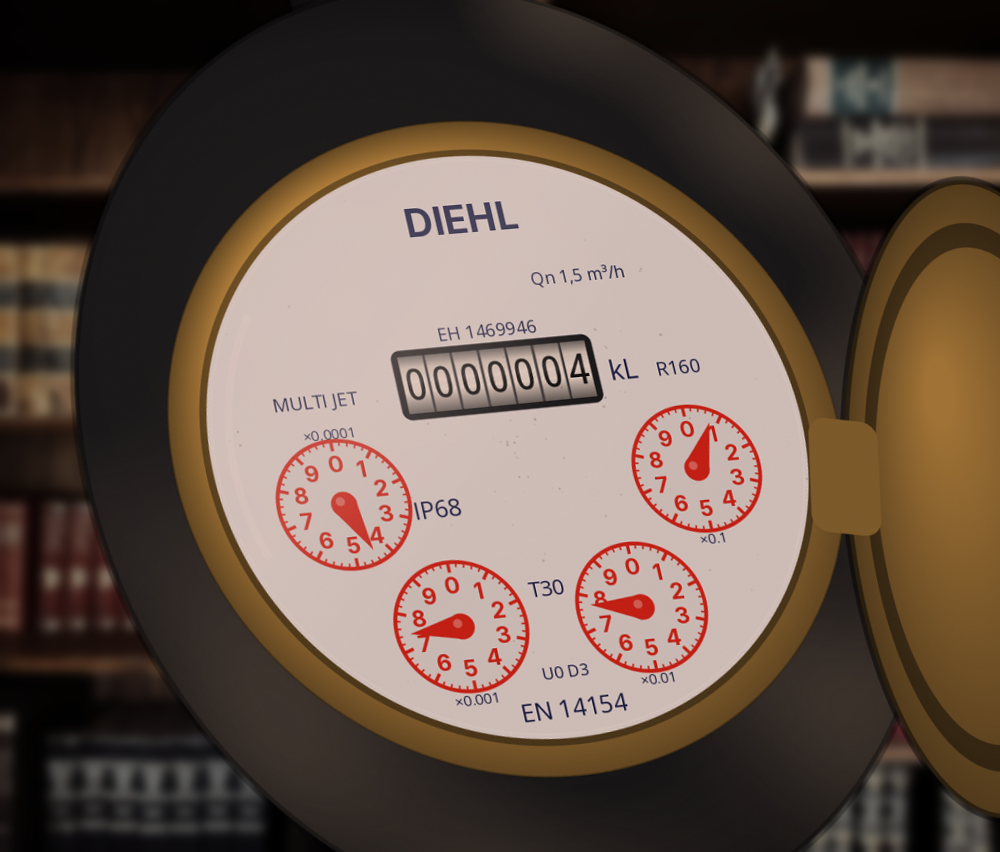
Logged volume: 4.0774 kL
